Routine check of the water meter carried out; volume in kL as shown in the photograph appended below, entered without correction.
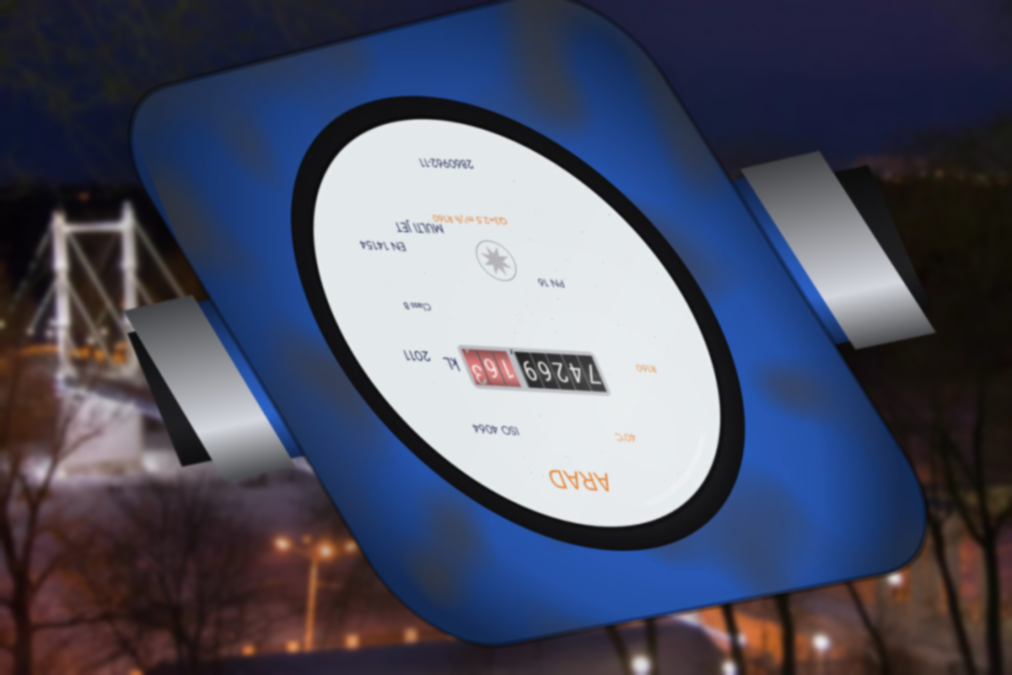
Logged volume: 74269.163 kL
